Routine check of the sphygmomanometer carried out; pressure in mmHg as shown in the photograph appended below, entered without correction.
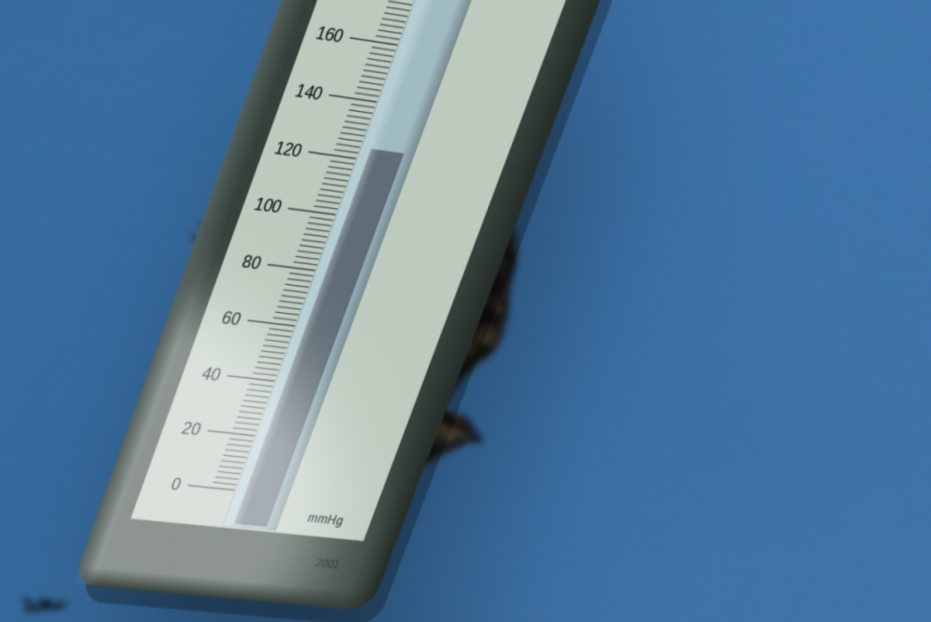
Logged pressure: 124 mmHg
